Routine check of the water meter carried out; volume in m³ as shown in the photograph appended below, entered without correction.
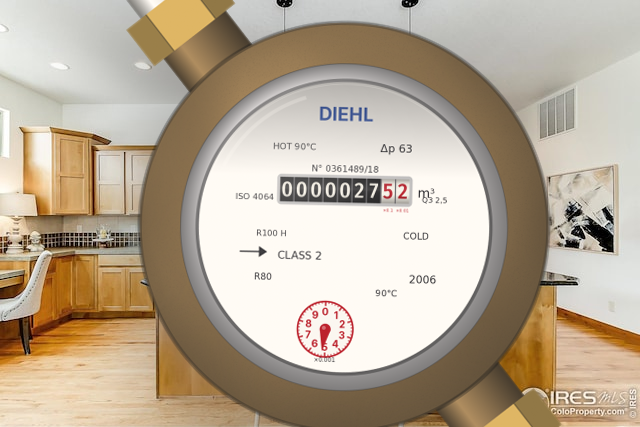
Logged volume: 27.525 m³
